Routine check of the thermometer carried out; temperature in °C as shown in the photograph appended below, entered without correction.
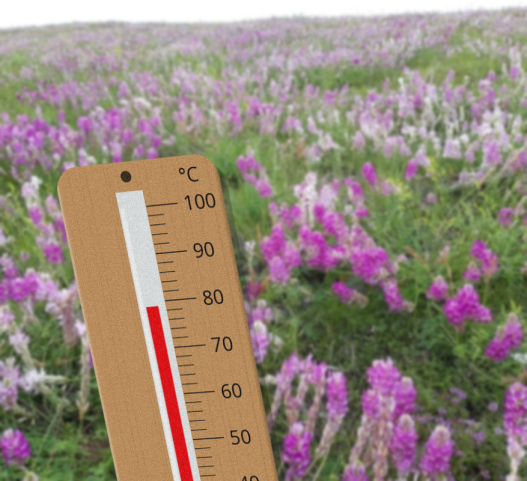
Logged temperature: 79 °C
